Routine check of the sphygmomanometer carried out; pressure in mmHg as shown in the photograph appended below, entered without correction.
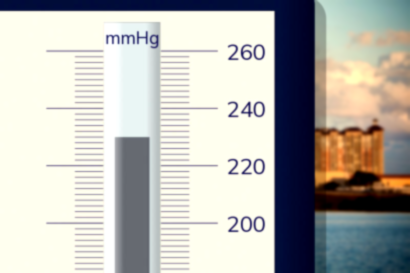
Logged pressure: 230 mmHg
